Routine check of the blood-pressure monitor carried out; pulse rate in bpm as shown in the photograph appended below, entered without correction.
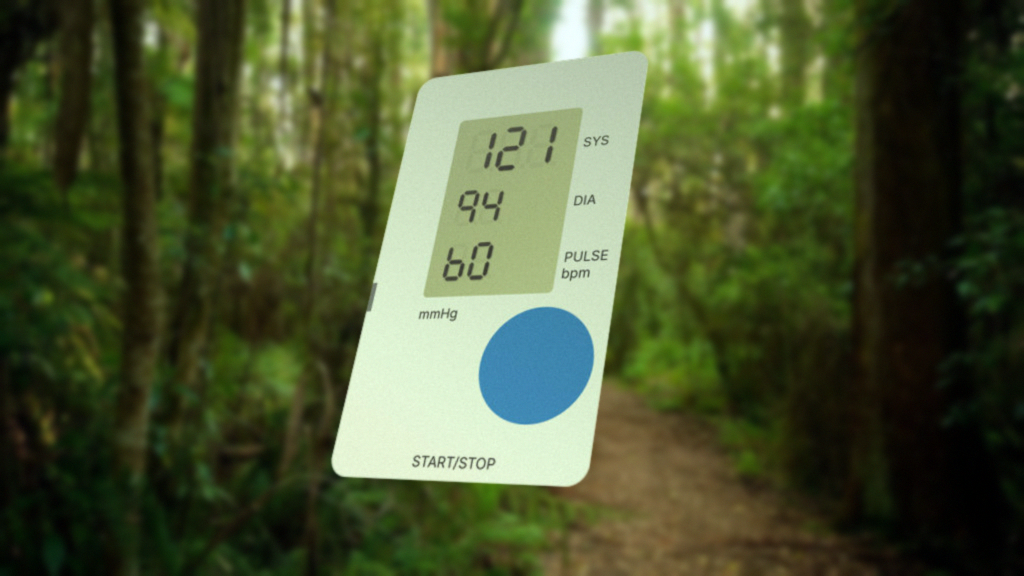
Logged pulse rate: 60 bpm
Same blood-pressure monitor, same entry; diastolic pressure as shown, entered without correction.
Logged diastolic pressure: 94 mmHg
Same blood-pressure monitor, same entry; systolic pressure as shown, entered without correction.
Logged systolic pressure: 121 mmHg
